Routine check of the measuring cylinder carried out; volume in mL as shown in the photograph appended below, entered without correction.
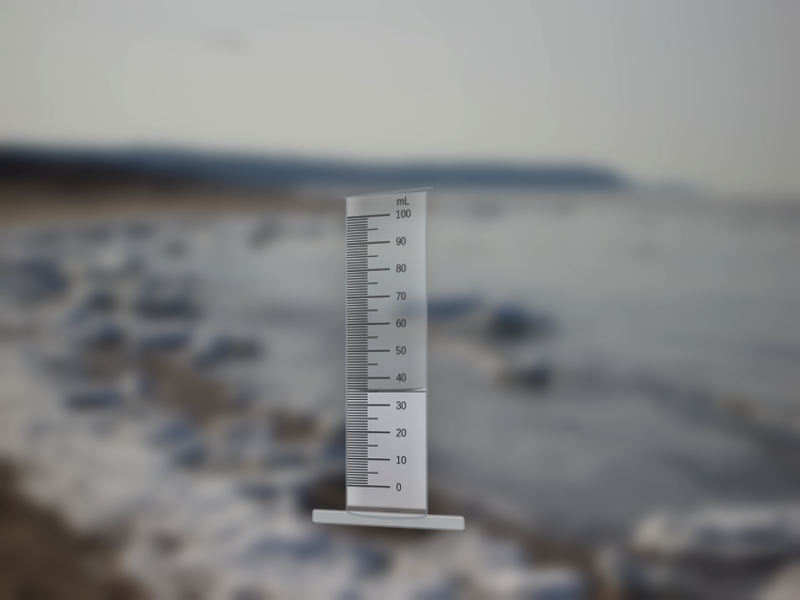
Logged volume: 35 mL
